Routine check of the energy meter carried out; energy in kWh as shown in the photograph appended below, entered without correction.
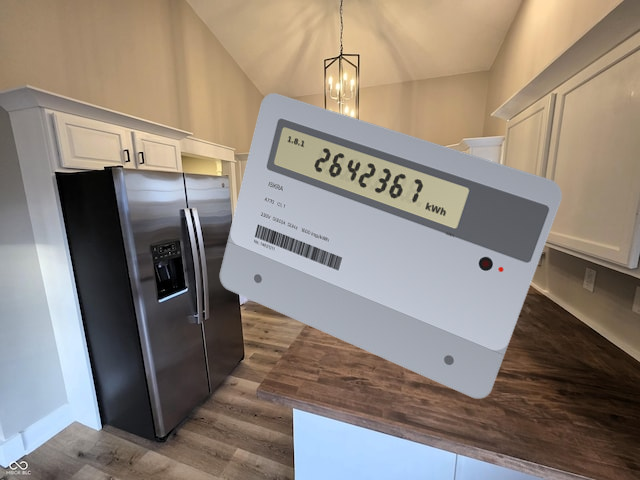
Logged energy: 2642367 kWh
